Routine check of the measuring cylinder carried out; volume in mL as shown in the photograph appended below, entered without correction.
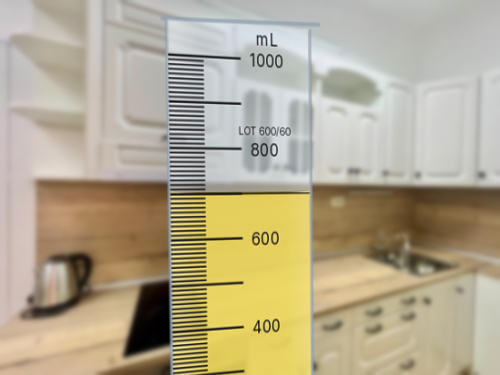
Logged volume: 700 mL
